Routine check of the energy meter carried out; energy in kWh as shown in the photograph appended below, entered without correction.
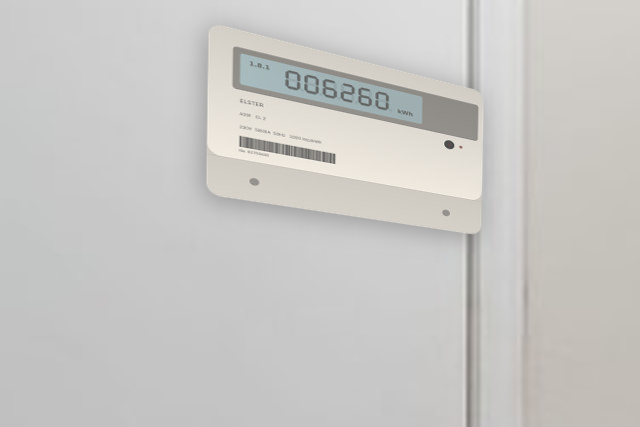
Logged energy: 6260 kWh
